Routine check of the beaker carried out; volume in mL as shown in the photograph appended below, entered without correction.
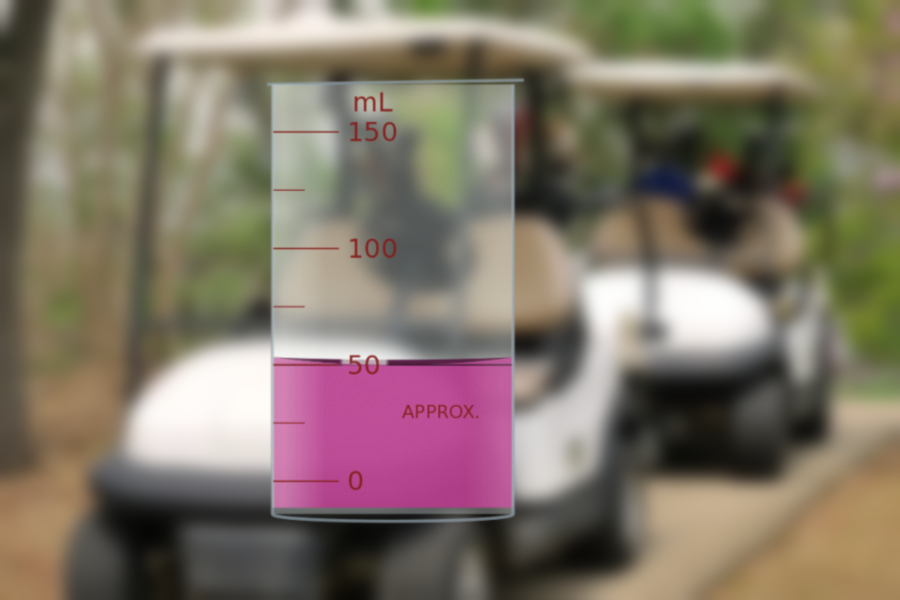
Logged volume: 50 mL
